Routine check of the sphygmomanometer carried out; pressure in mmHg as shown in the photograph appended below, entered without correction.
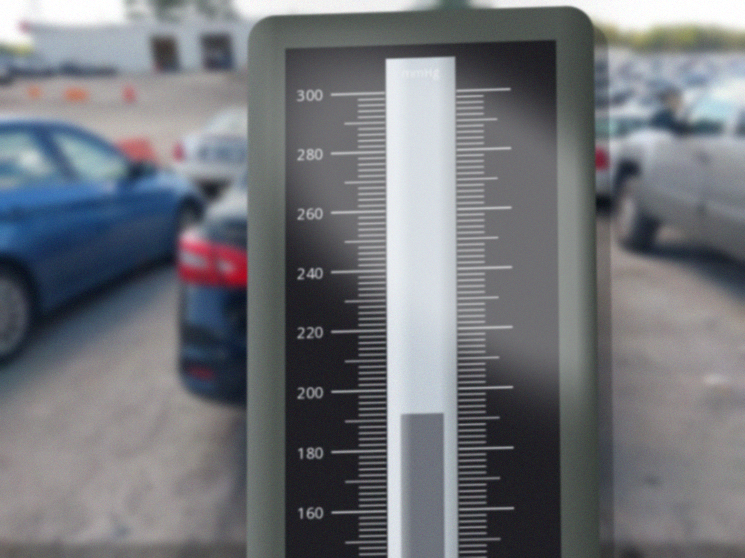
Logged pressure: 192 mmHg
